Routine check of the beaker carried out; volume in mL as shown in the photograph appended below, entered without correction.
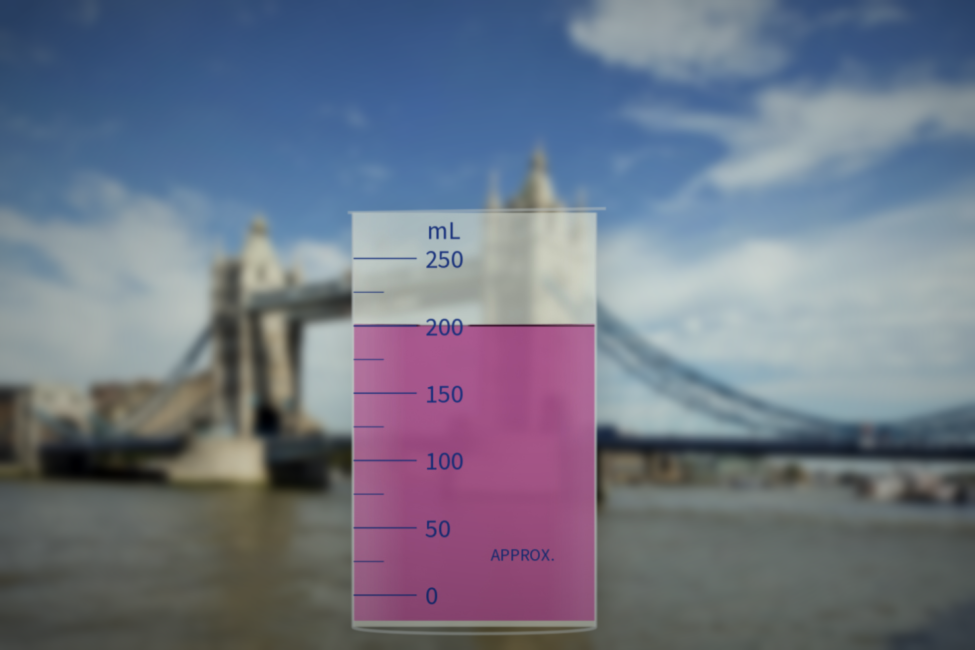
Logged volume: 200 mL
